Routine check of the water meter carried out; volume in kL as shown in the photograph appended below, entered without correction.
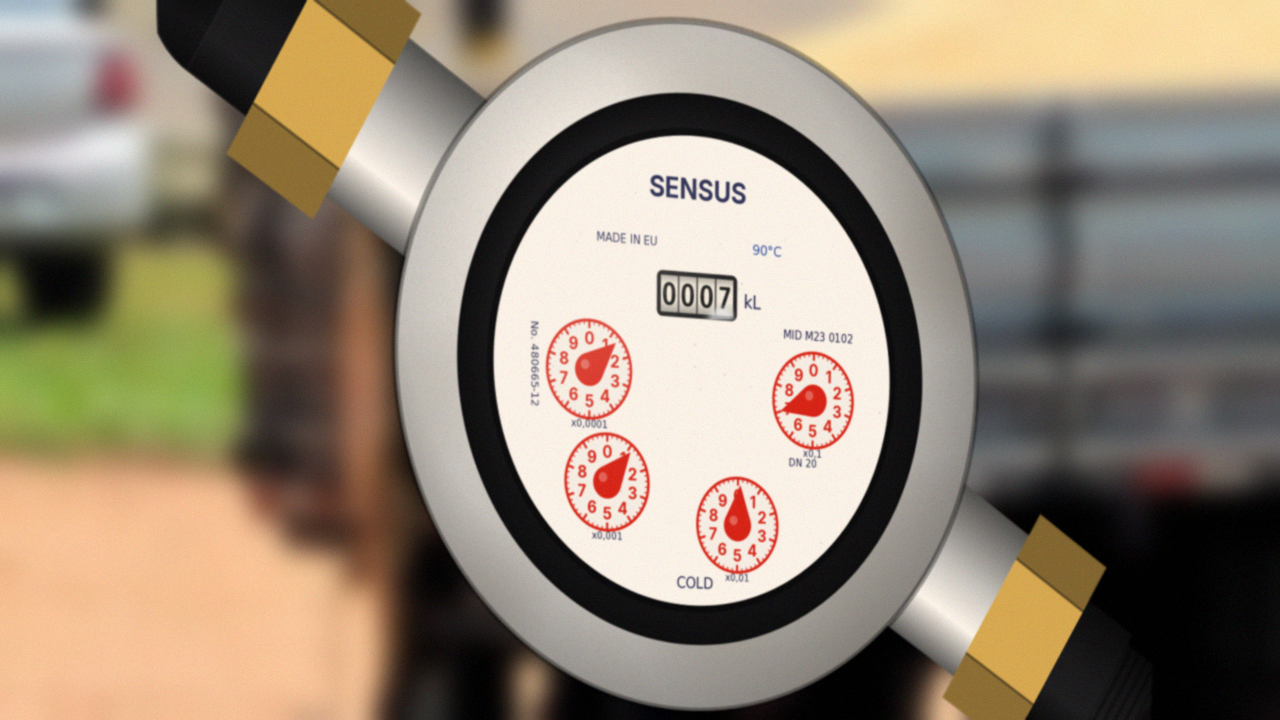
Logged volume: 7.7011 kL
